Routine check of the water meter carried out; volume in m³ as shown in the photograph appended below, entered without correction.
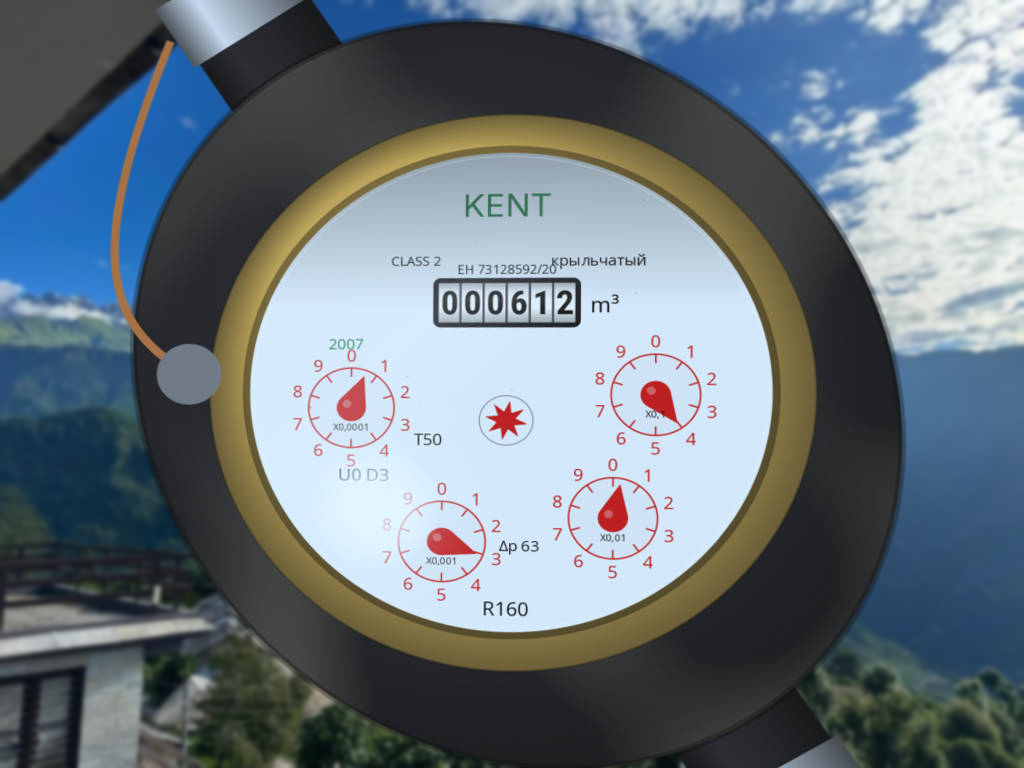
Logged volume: 612.4030 m³
